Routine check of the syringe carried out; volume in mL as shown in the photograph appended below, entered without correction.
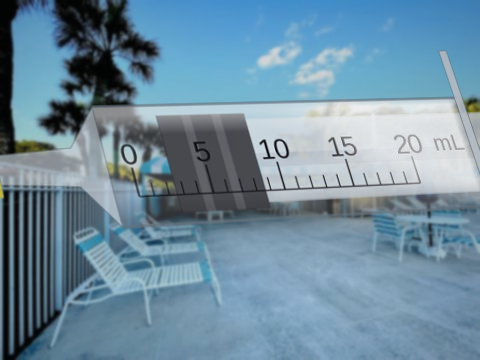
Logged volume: 2.5 mL
